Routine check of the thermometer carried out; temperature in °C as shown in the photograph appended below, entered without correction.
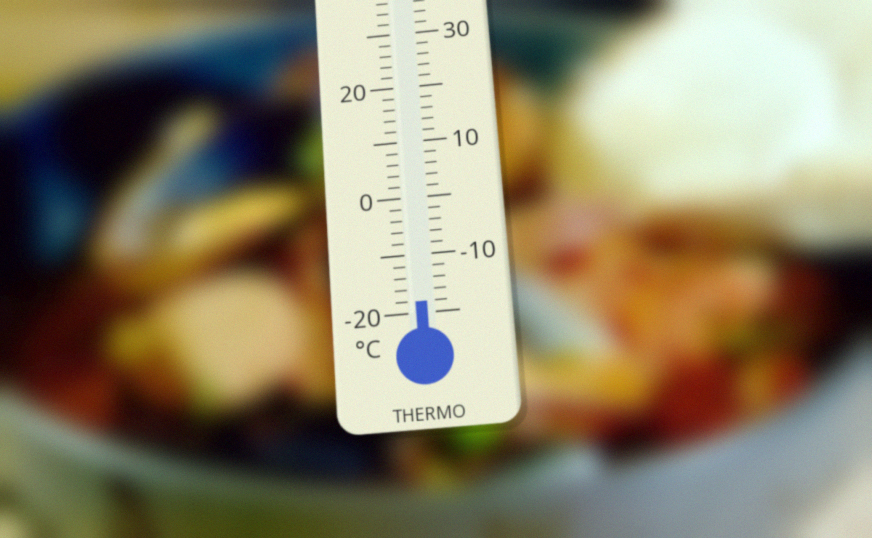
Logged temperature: -18 °C
